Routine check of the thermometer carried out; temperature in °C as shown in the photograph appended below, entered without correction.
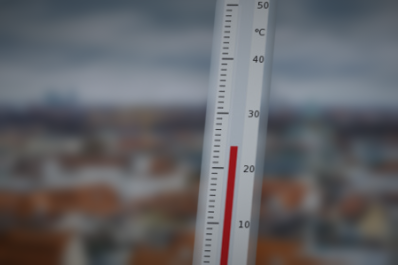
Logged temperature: 24 °C
